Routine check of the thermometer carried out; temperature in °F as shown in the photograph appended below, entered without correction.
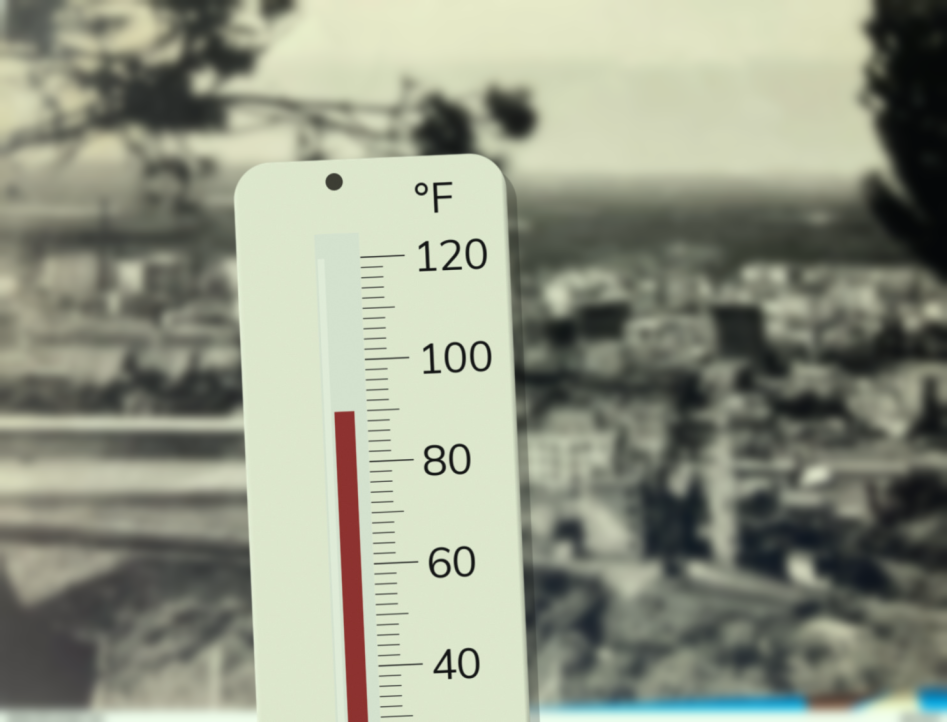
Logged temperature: 90 °F
